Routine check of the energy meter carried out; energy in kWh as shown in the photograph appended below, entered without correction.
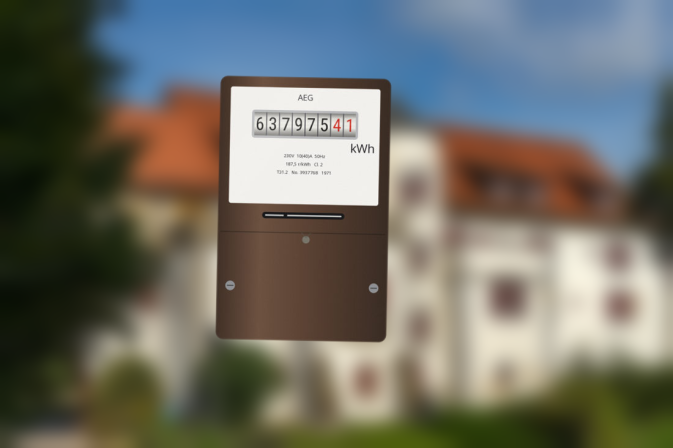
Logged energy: 637975.41 kWh
